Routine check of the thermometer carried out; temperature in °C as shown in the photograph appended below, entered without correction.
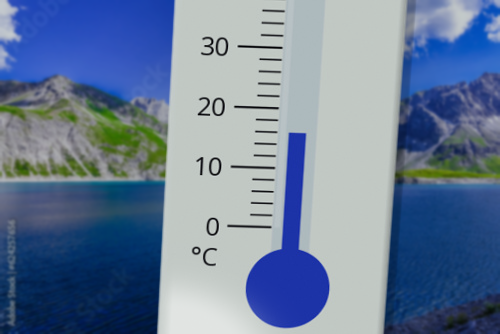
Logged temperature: 16 °C
